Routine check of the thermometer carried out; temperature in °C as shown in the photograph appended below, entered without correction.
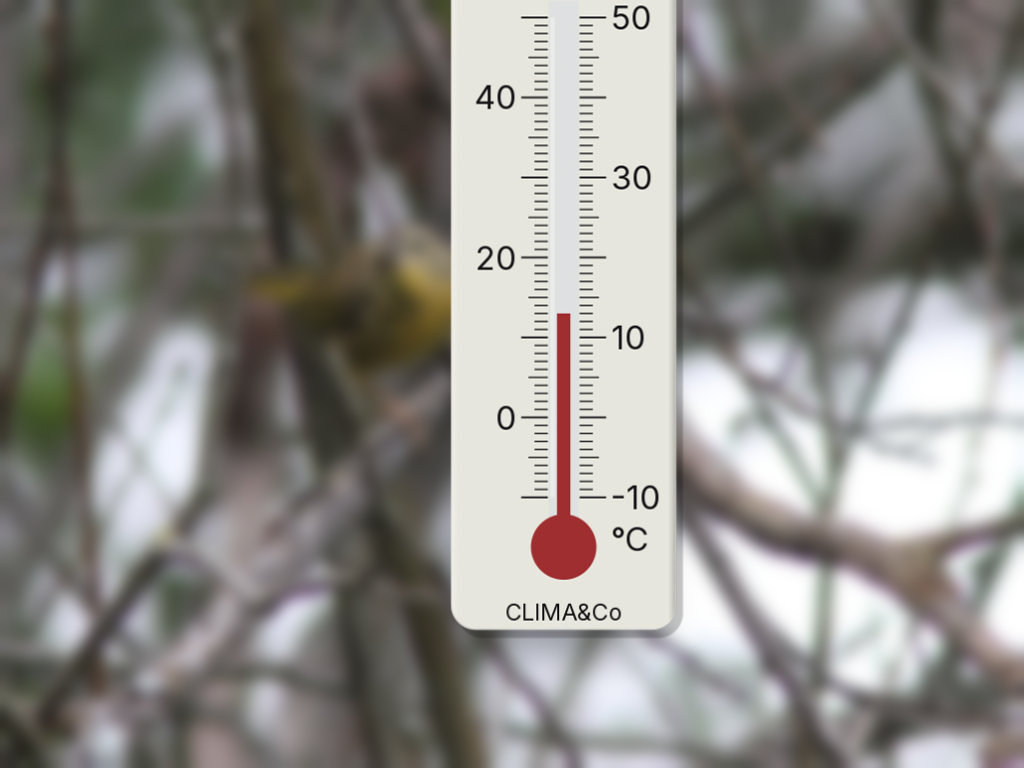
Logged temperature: 13 °C
